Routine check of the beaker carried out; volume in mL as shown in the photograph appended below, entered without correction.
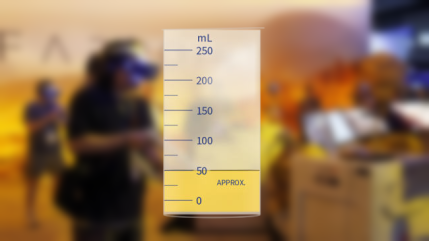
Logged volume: 50 mL
